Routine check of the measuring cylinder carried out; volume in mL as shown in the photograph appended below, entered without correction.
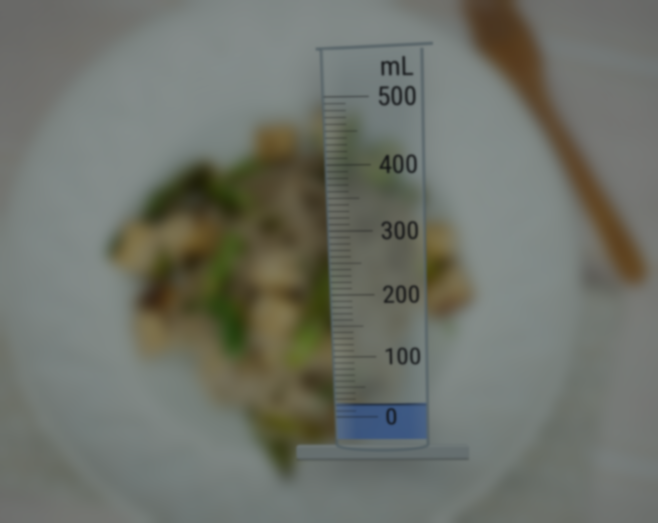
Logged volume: 20 mL
